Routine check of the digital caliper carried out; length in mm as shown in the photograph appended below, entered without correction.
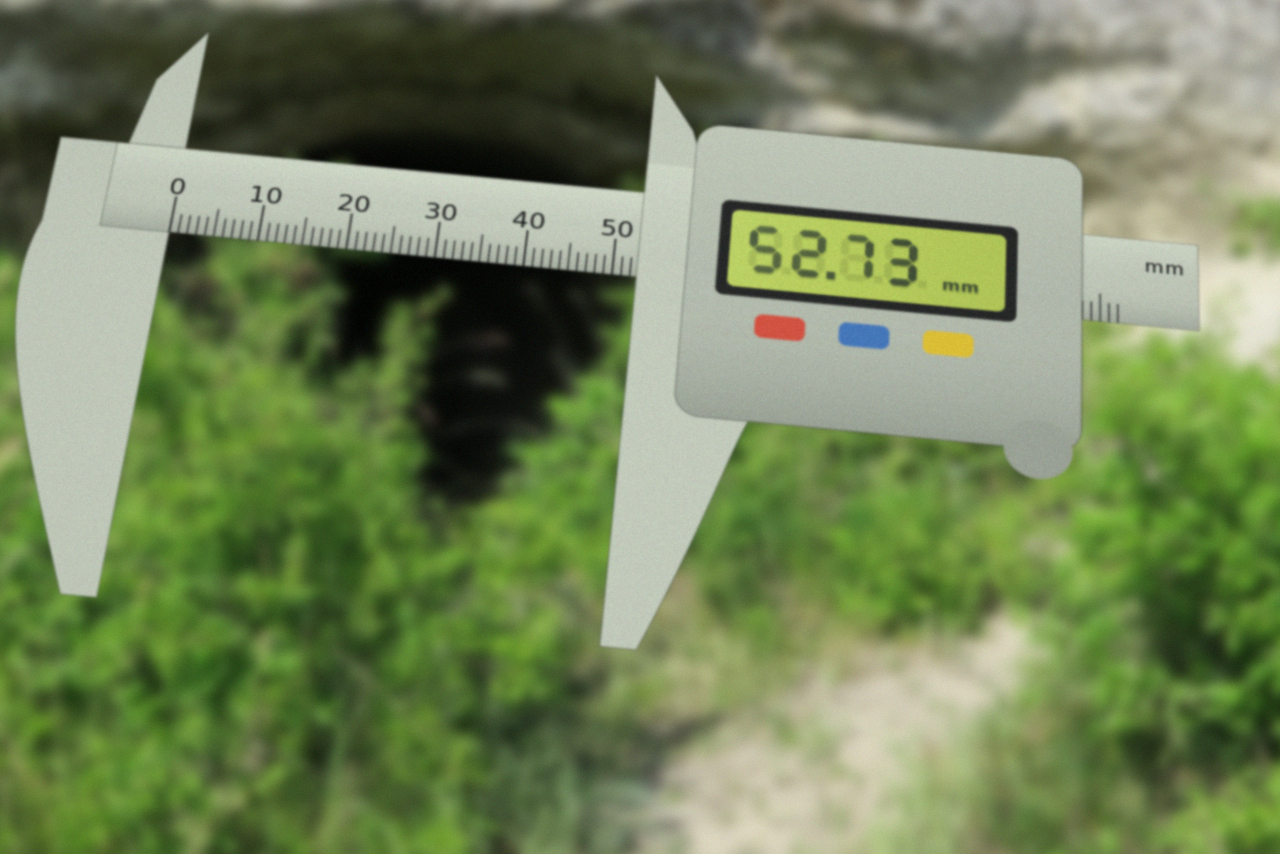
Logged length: 52.73 mm
